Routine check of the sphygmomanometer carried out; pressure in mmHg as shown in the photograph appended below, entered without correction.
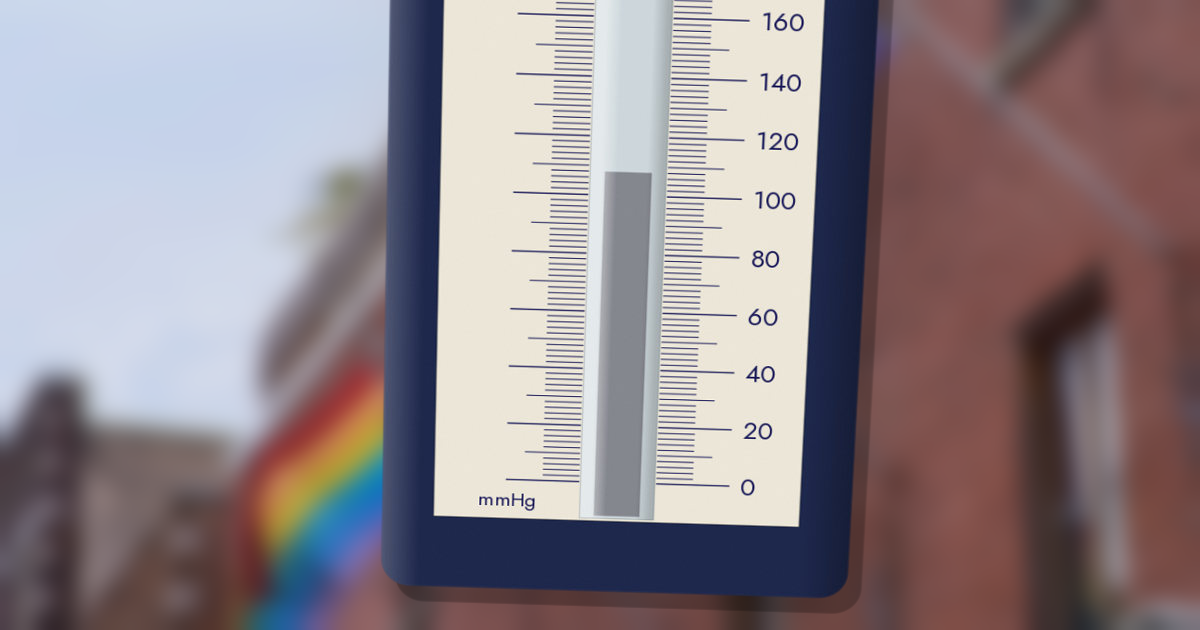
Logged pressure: 108 mmHg
